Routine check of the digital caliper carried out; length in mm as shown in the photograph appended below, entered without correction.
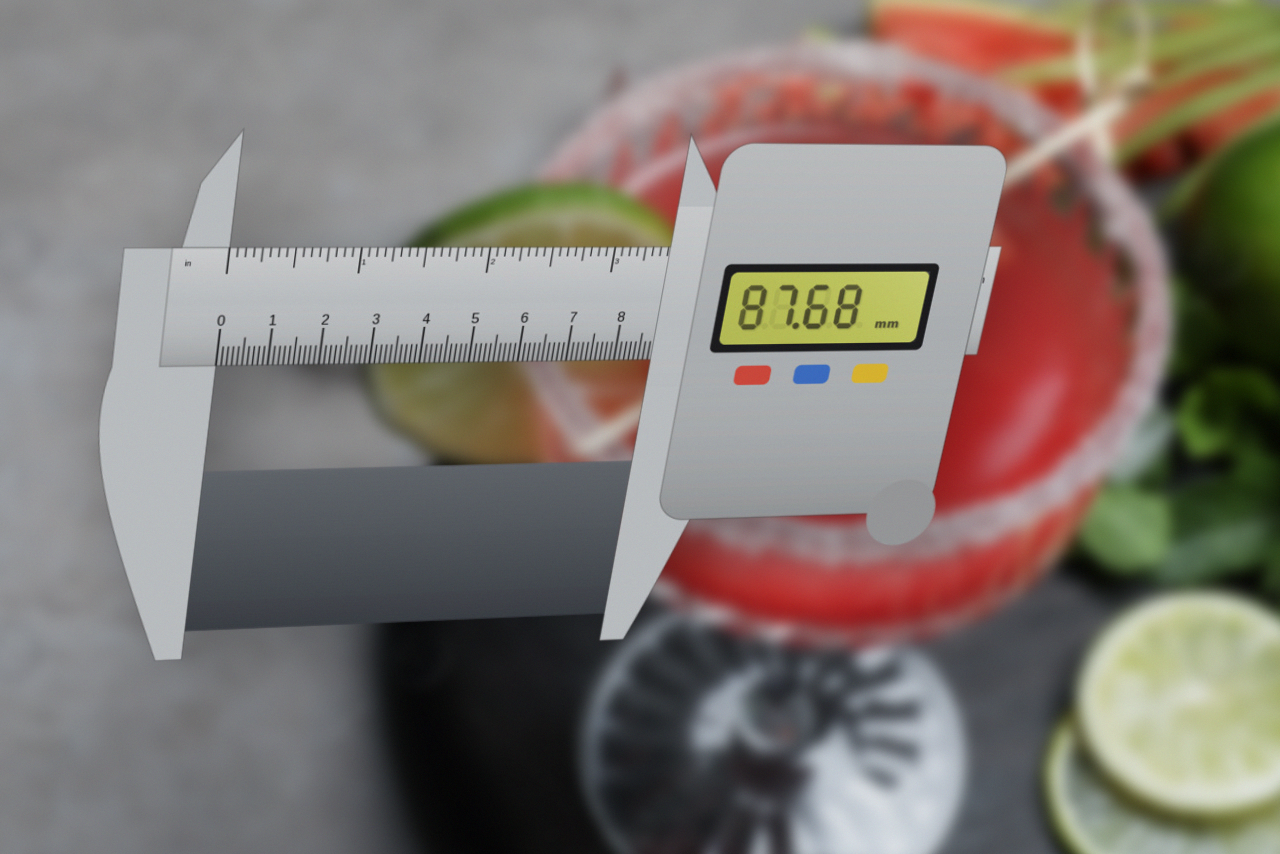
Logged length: 87.68 mm
